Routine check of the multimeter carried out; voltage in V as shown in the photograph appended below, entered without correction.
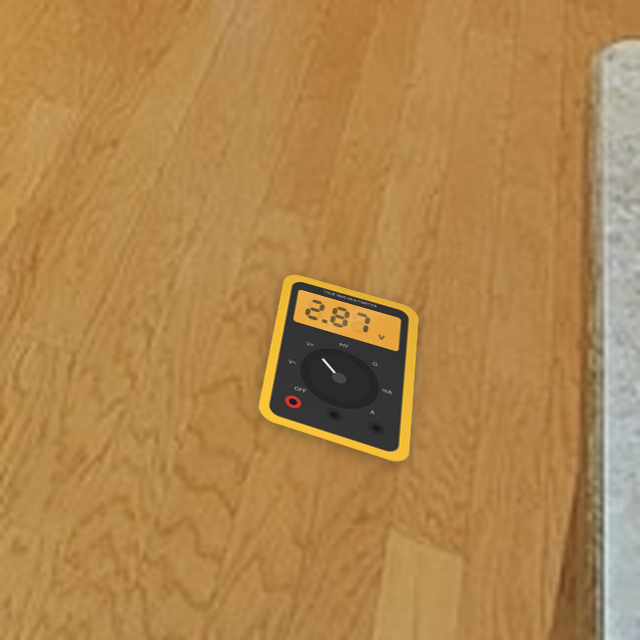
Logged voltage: 2.87 V
